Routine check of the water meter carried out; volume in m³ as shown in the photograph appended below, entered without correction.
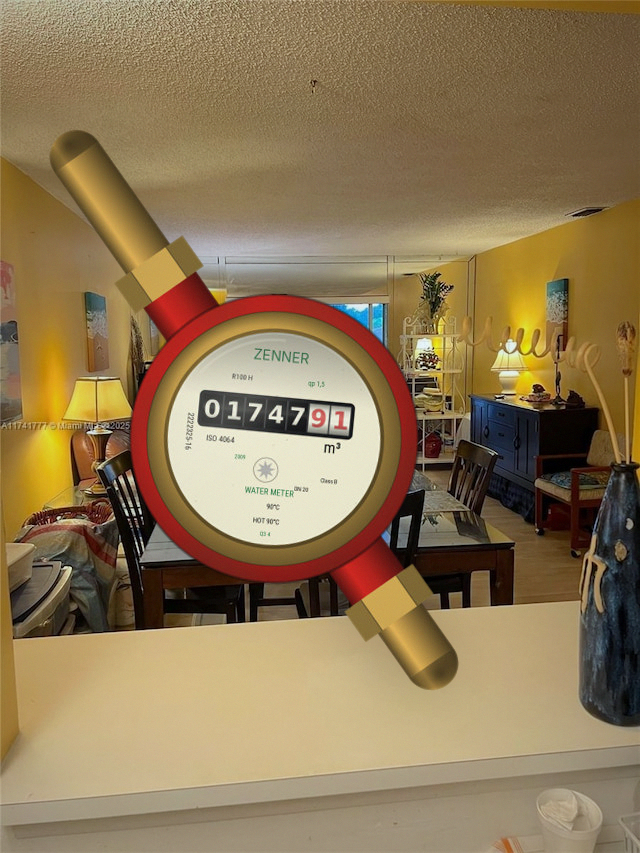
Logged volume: 1747.91 m³
